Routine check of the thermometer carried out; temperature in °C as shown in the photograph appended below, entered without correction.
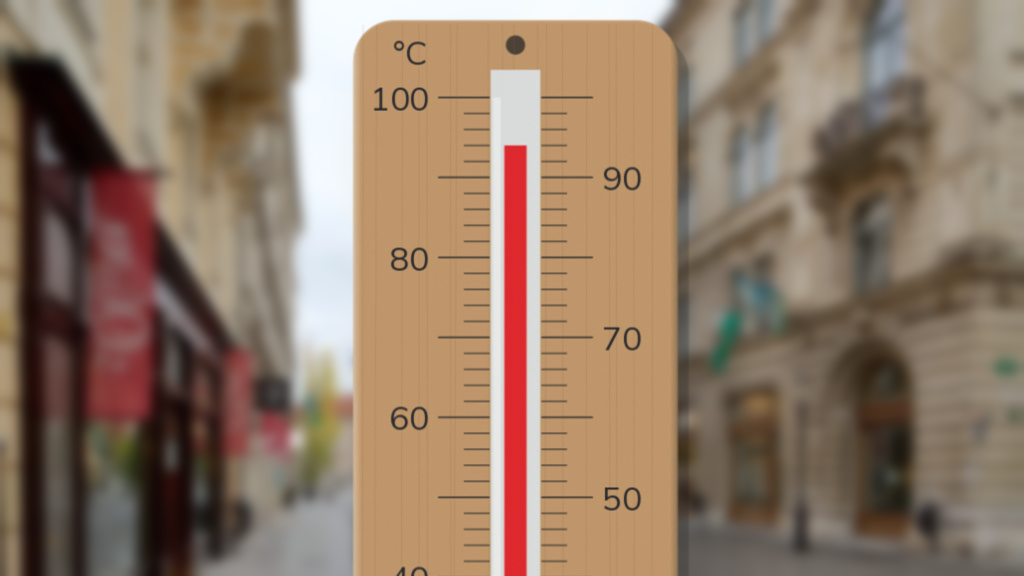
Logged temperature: 94 °C
